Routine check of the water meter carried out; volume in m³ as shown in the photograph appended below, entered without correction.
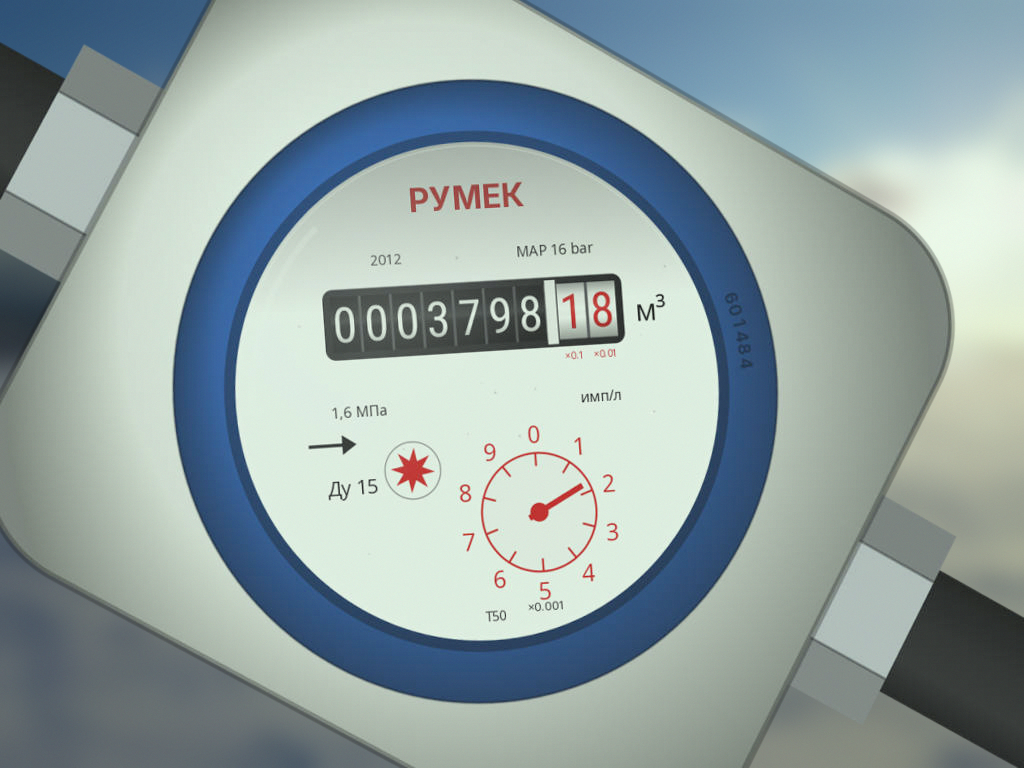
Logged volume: 3798.181 m³
